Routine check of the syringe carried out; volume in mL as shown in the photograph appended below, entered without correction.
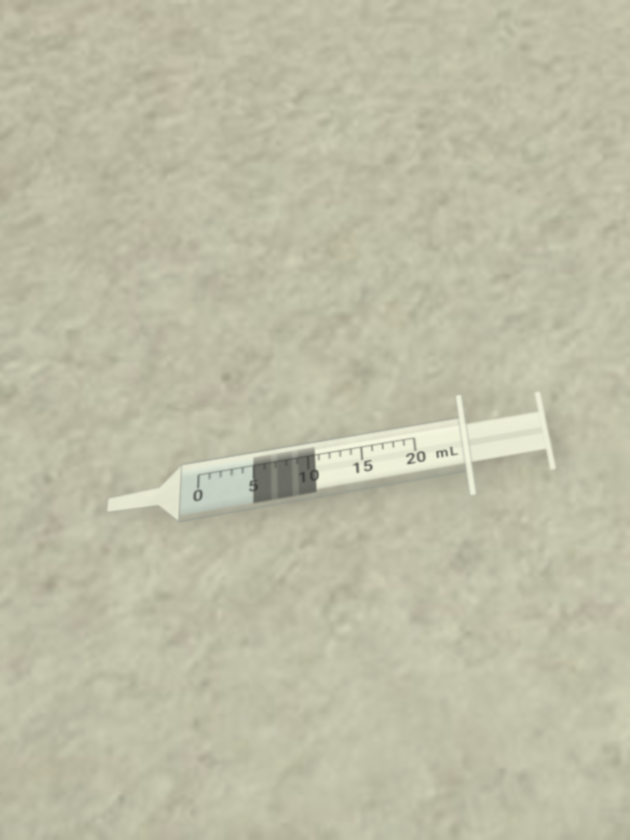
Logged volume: 5 mL
